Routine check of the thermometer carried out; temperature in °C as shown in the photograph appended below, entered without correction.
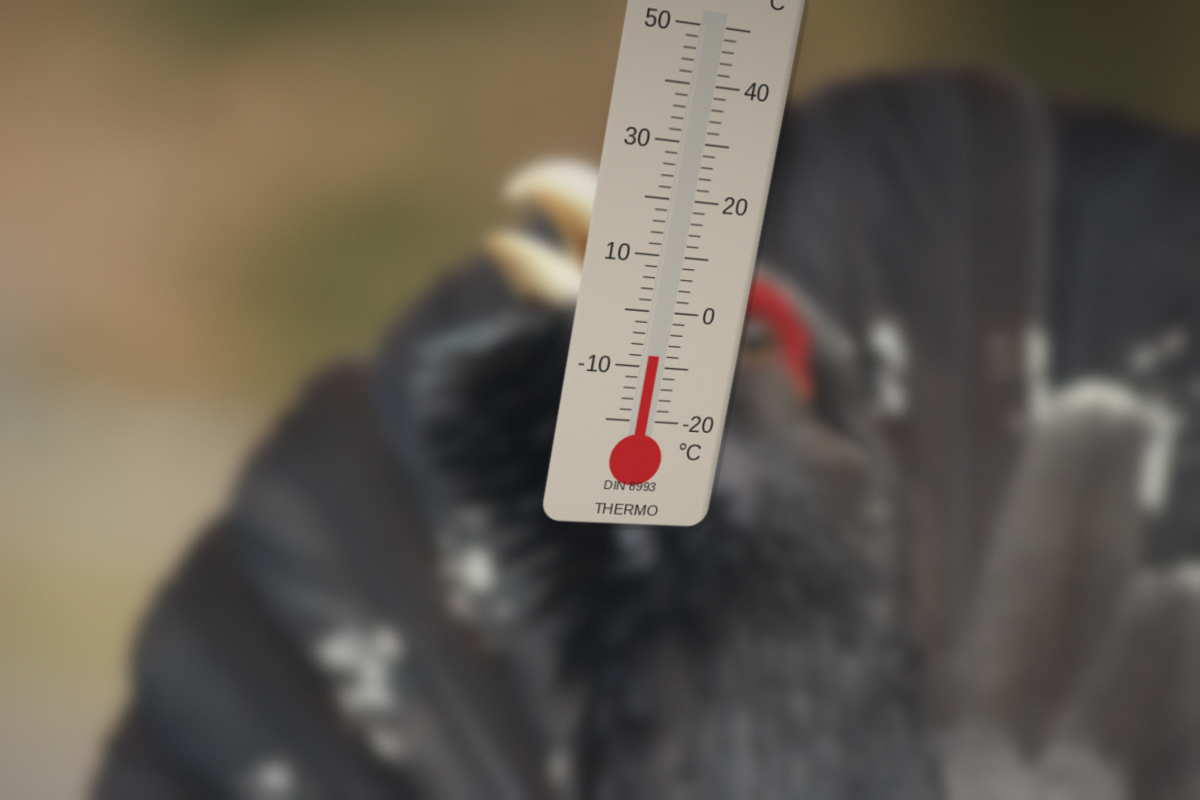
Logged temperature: -8 °C
